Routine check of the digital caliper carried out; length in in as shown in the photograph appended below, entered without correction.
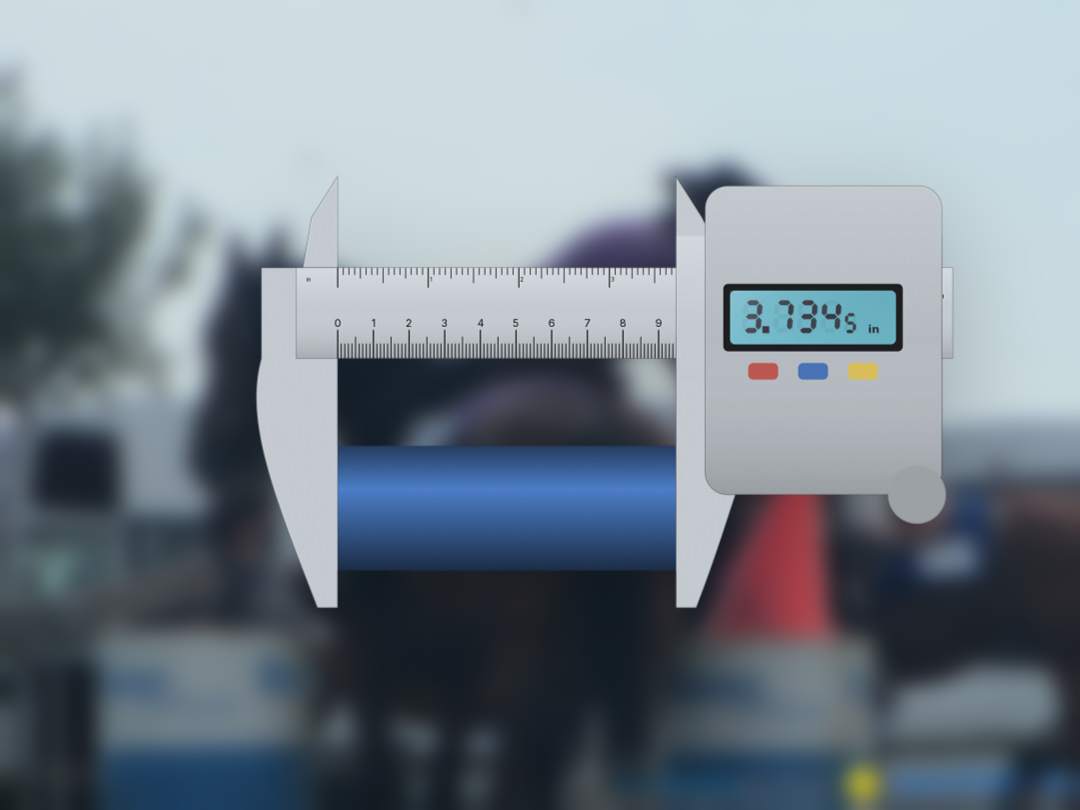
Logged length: 3.7345 in
